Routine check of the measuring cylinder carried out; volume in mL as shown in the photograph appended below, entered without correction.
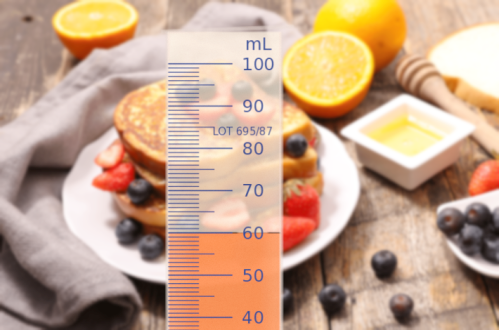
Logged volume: 60 mL
